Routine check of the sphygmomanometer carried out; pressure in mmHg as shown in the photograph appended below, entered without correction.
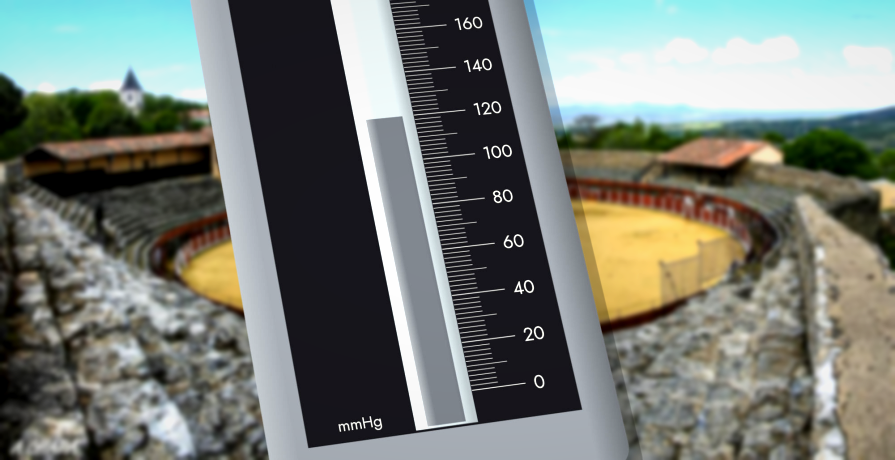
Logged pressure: 120 mmHg
